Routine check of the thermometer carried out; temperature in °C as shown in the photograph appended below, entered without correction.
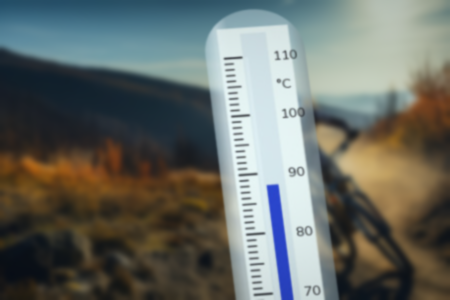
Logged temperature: 88 °C
